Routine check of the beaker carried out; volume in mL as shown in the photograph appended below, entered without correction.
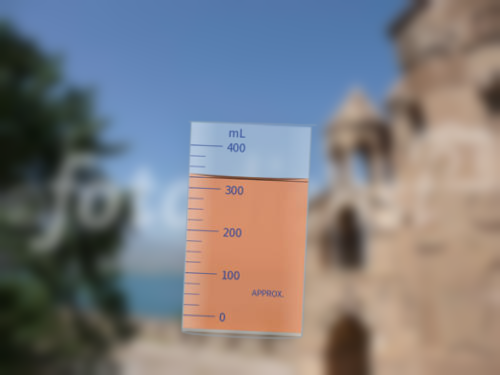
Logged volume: 325 mL
